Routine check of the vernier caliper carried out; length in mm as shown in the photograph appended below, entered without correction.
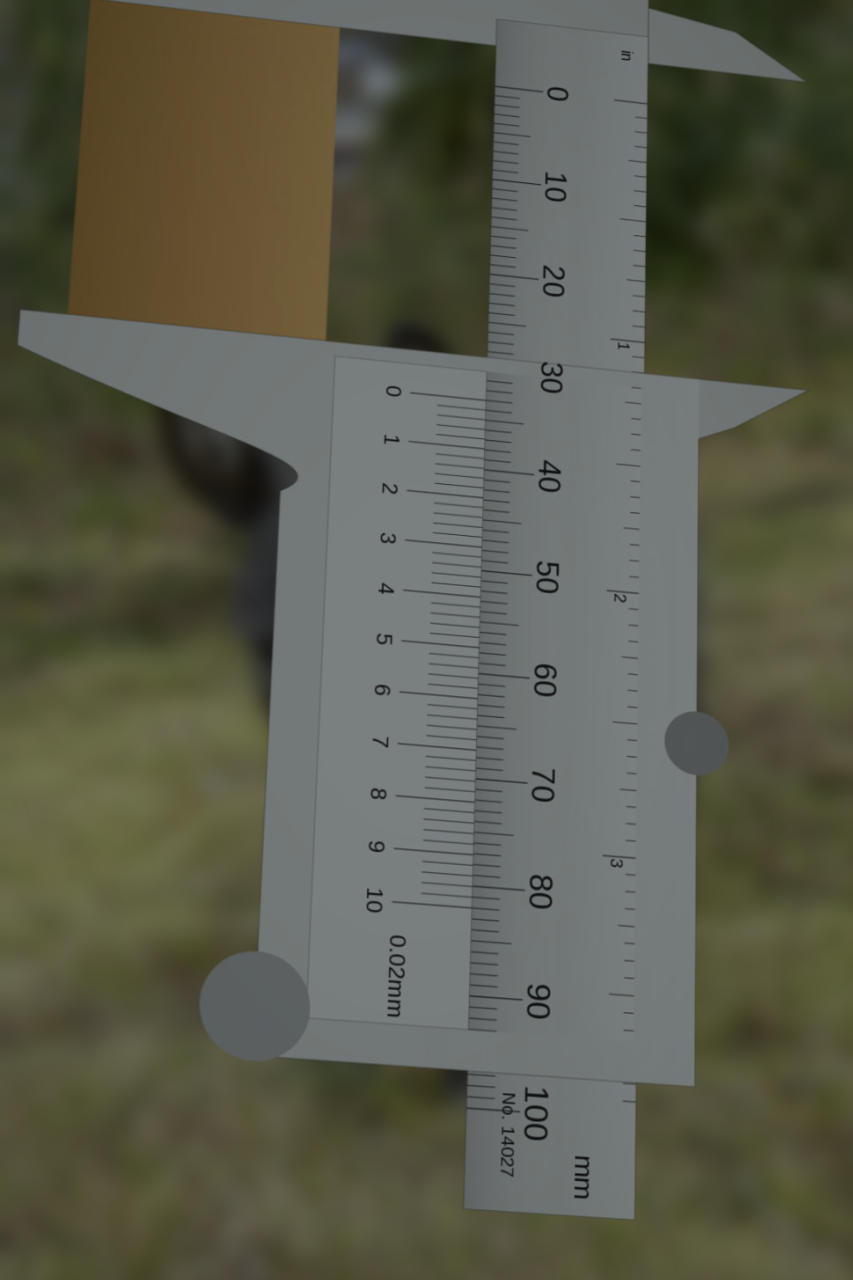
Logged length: 33.0 mm
